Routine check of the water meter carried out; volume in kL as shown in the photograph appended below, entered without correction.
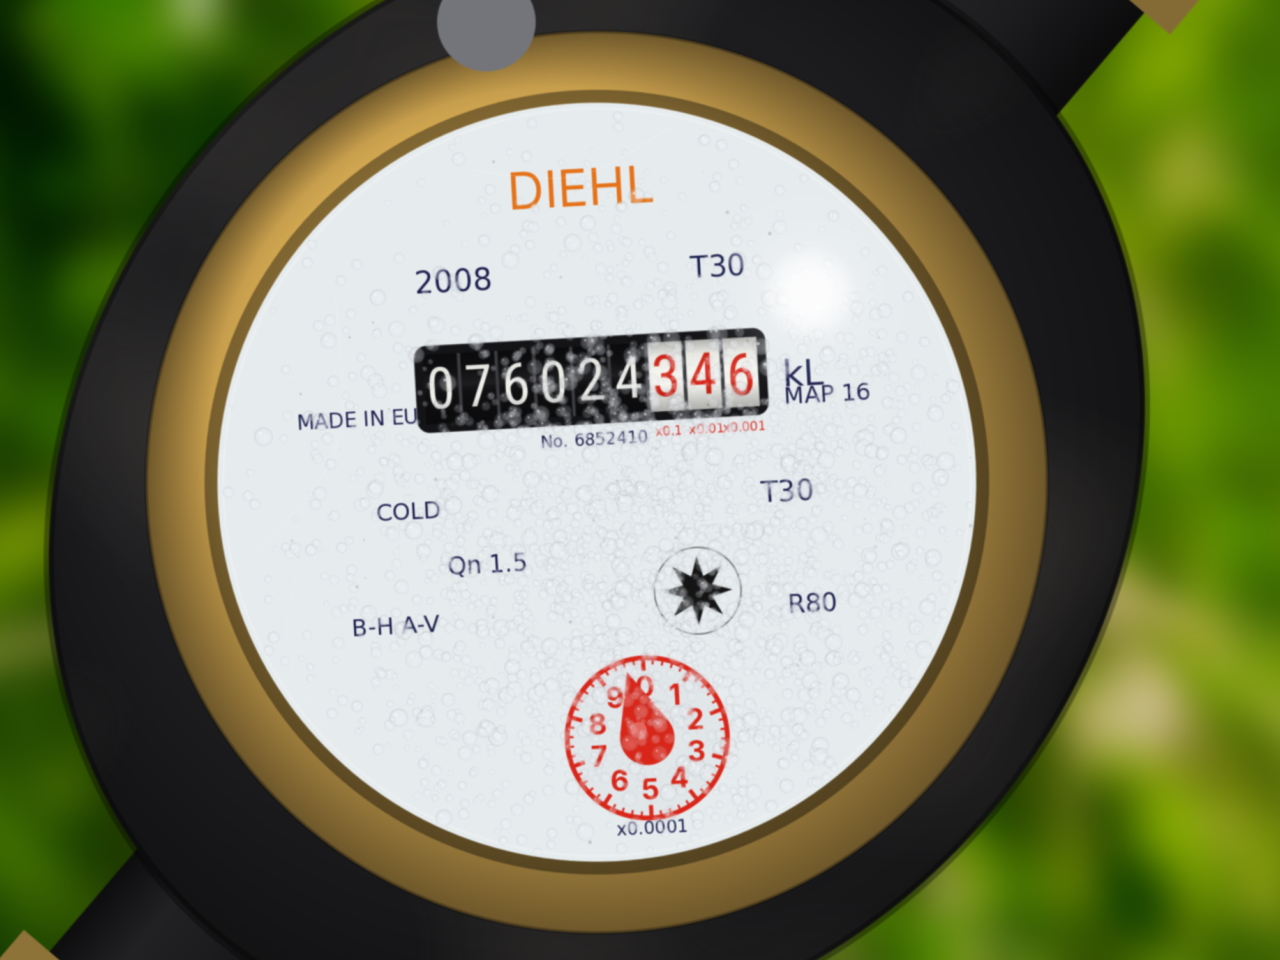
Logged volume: 76024.3459 kL
